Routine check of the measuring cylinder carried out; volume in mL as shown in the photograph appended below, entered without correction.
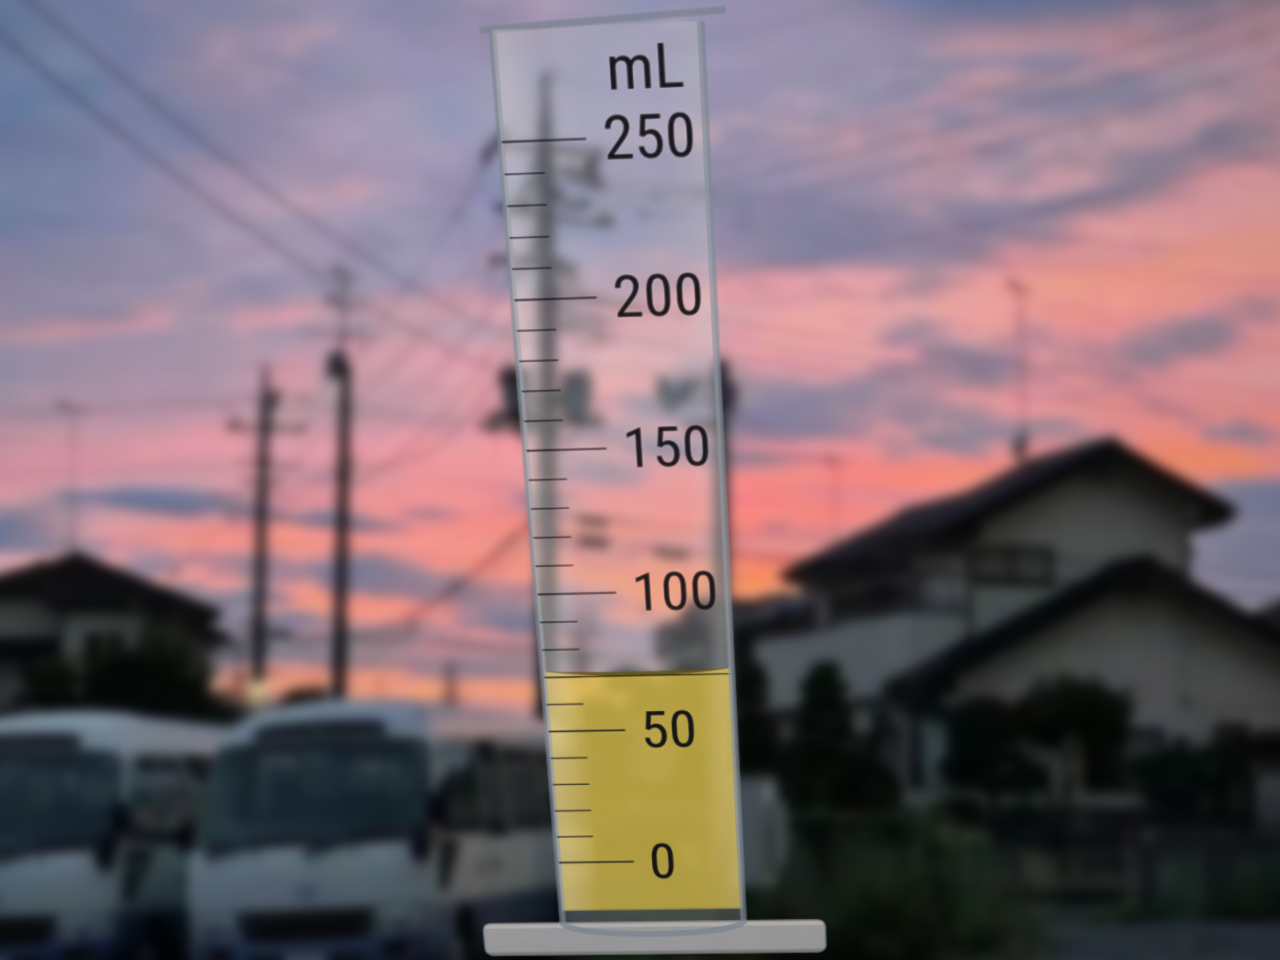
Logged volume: 70 mL
